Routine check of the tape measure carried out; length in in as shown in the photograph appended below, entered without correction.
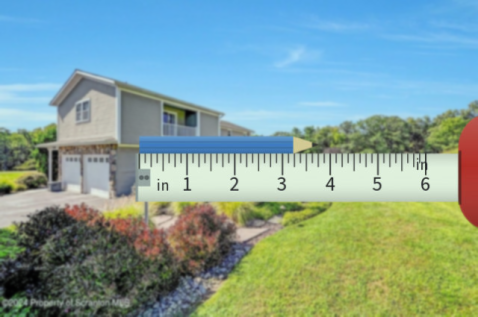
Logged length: 3.75 in
